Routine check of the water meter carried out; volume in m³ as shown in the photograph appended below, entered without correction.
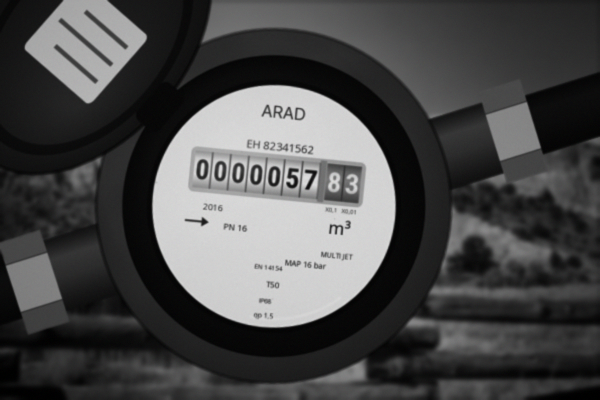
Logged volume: 57.83 m³
